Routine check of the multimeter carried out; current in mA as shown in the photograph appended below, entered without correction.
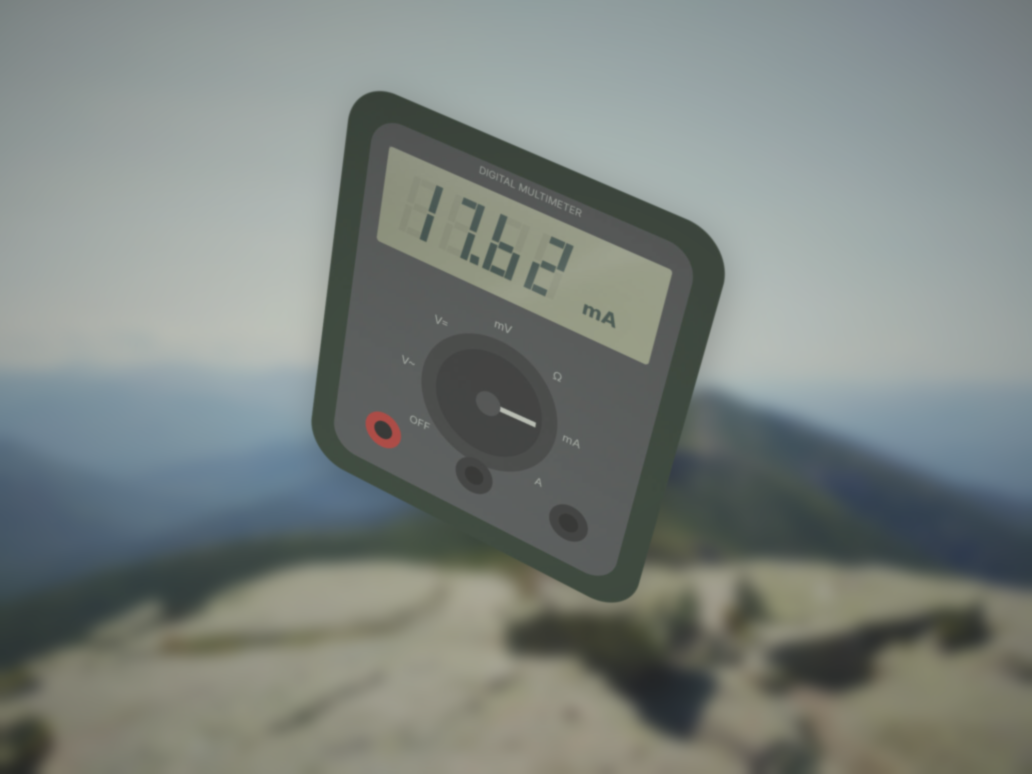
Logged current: 17.62 mA
